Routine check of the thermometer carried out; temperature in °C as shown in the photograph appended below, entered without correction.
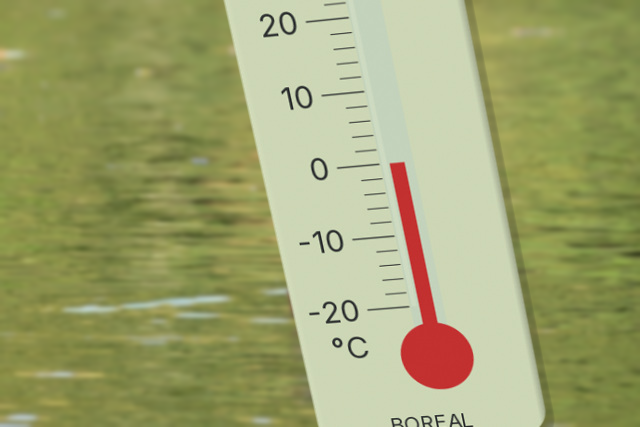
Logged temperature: 0 °C
